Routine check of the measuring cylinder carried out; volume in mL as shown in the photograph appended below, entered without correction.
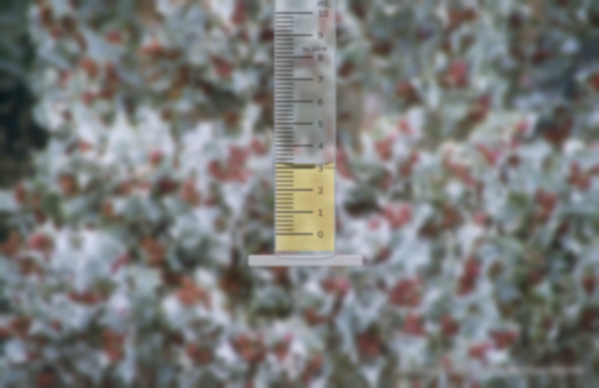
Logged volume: 3 mL
